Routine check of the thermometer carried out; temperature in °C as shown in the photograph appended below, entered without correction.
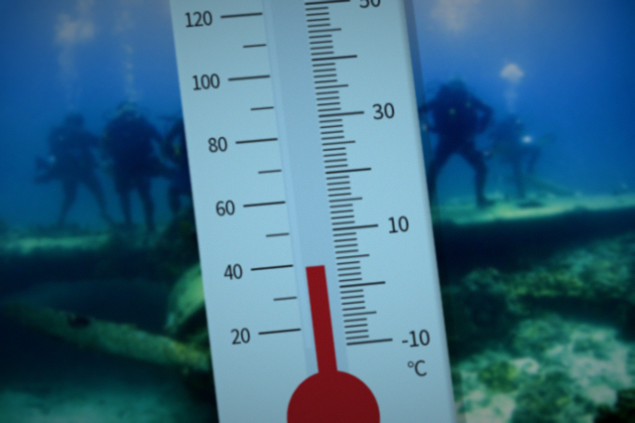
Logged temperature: 4 °C
